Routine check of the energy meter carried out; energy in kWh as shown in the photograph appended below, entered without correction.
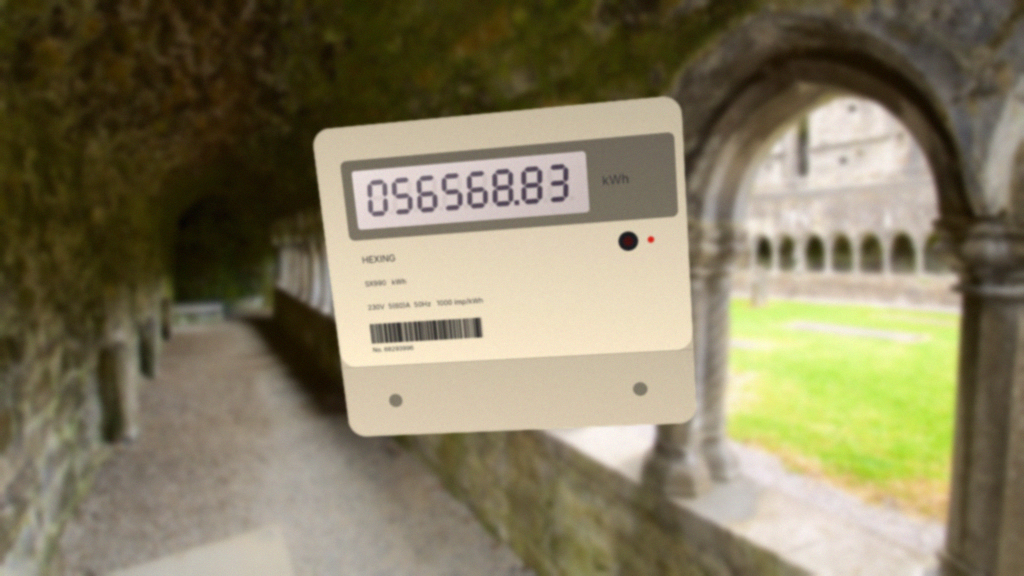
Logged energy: 56568.83 kWh
